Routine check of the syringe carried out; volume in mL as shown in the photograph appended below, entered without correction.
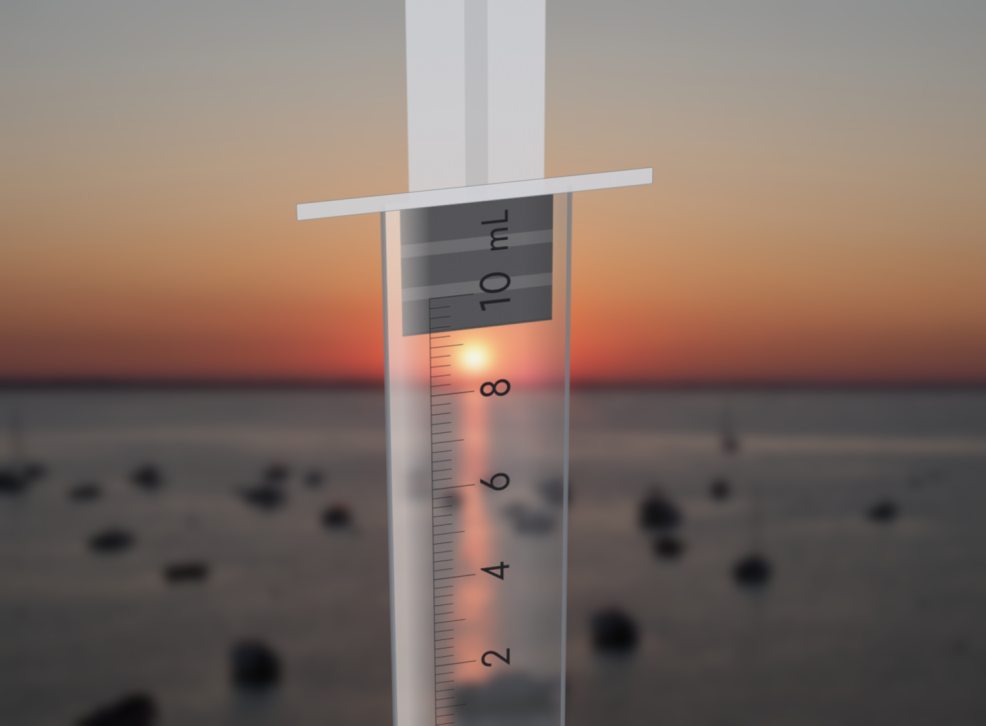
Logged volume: 9.3 mL
